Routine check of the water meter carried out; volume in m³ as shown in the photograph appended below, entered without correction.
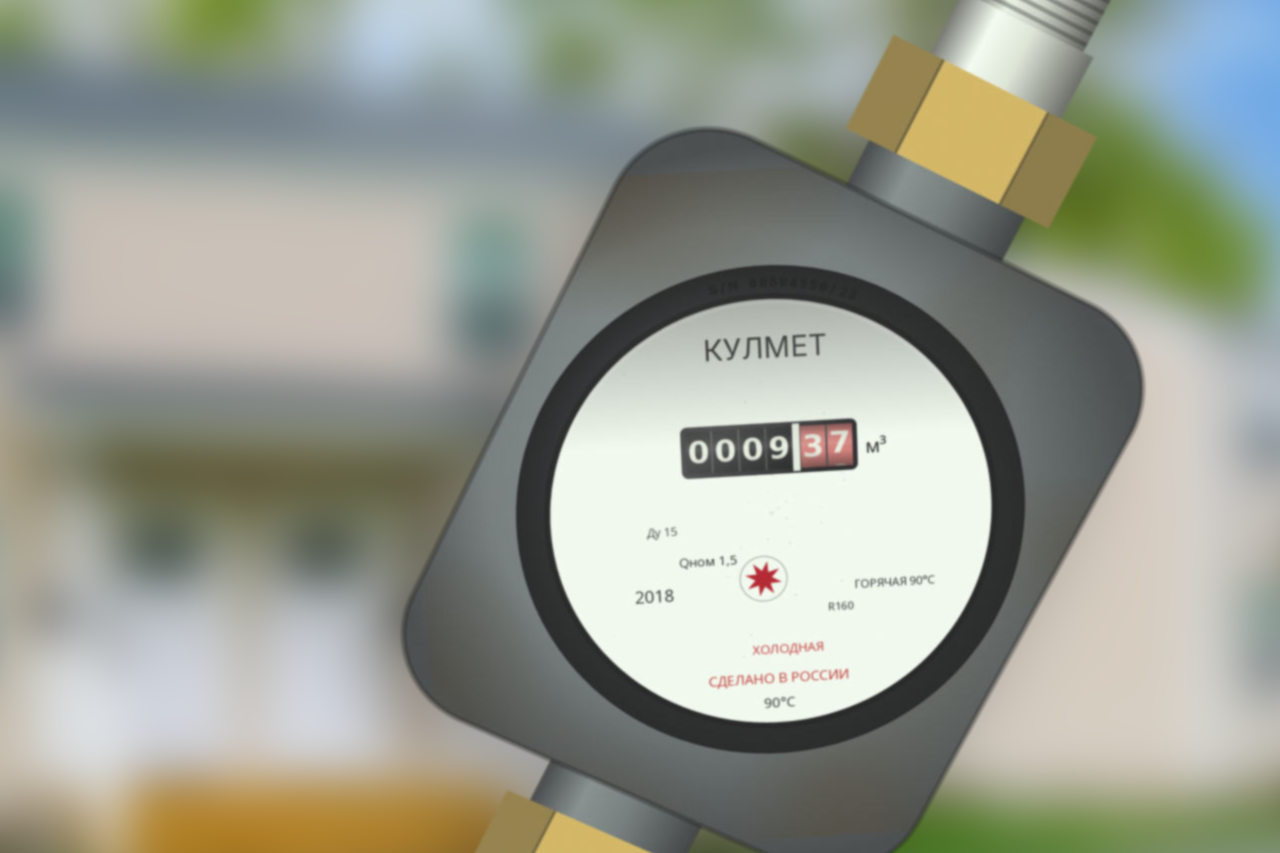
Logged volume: 9.37 m³
